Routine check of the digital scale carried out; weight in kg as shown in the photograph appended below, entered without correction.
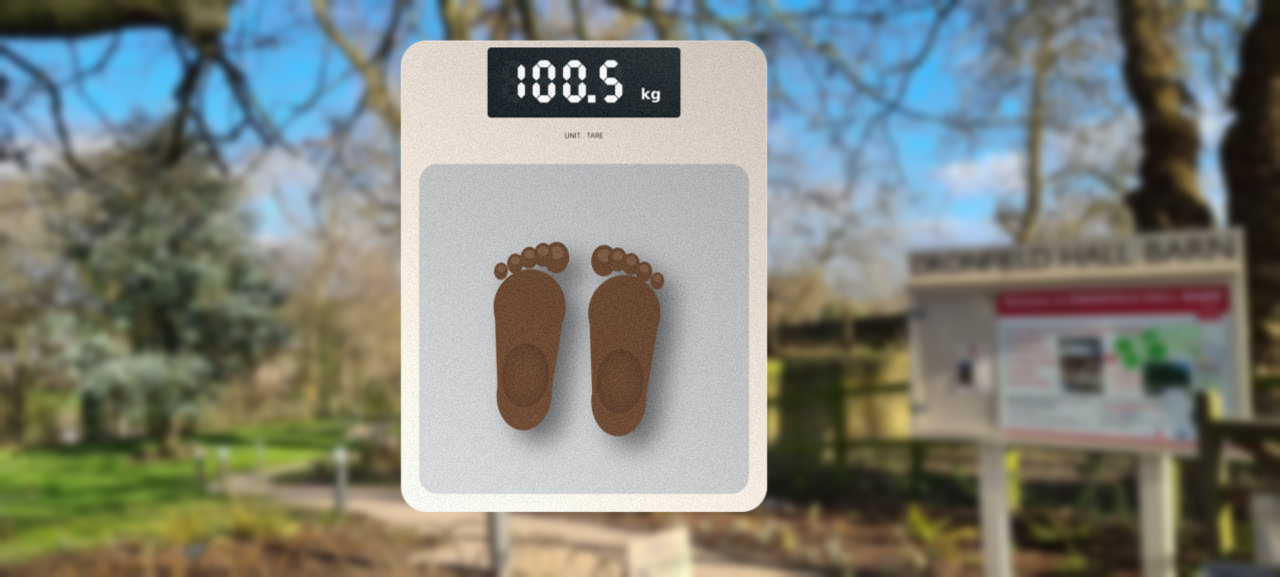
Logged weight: 100.5 kg
